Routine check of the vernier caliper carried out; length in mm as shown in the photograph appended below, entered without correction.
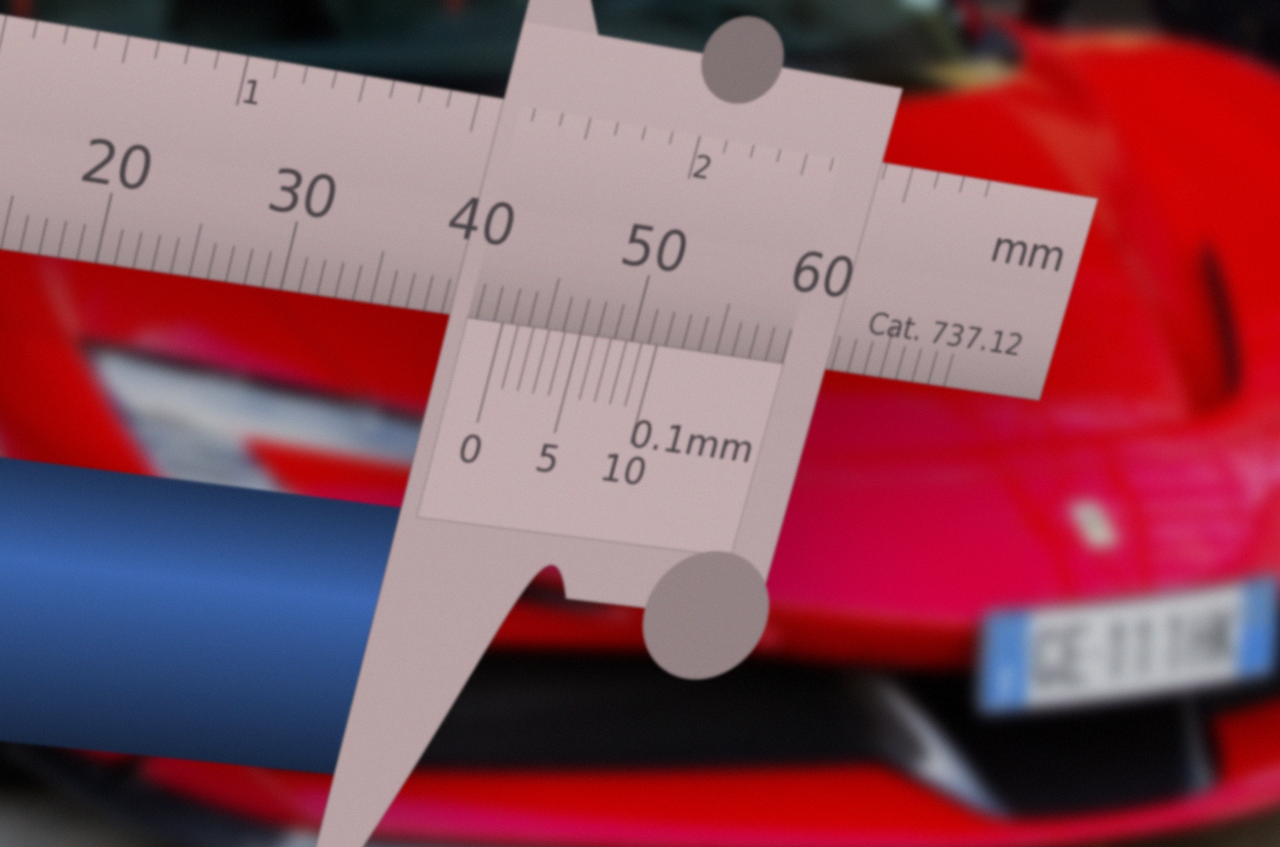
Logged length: 42.5 mm
